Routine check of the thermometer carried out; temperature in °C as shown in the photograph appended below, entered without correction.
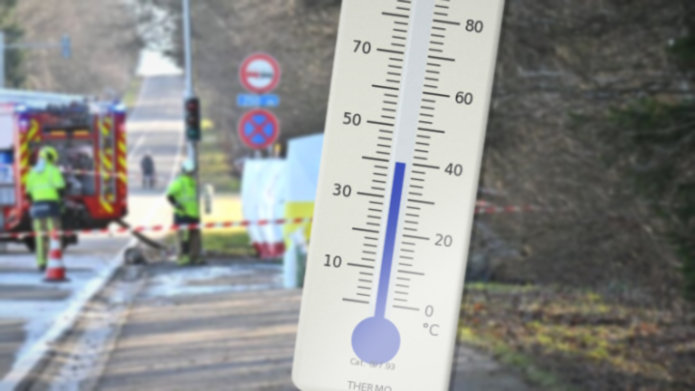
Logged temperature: 40 °C
